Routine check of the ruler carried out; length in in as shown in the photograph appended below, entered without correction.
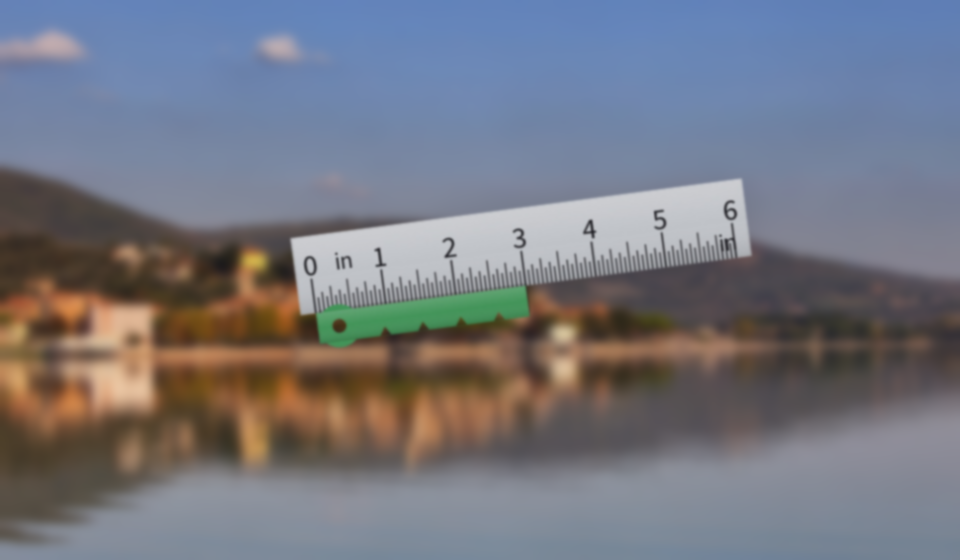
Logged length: 3 in
